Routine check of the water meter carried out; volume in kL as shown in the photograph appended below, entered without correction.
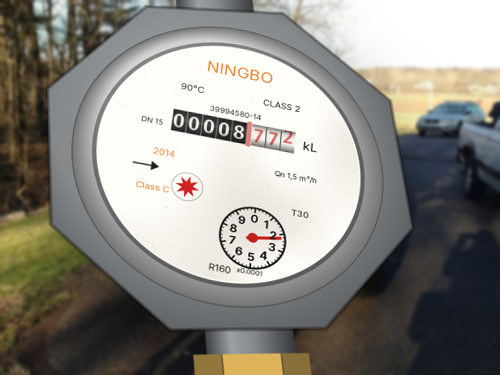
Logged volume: 8.7722 kL
